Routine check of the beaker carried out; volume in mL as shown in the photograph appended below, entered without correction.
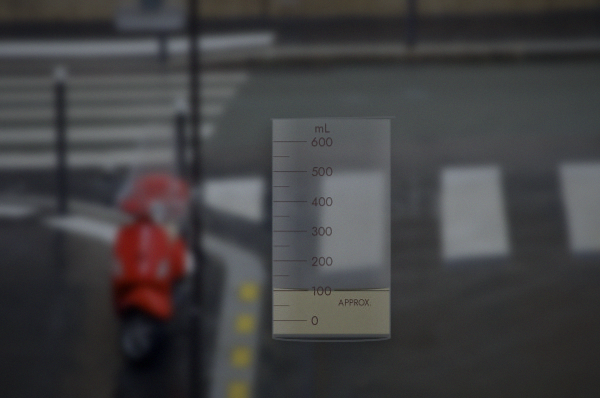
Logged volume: 100 mL
